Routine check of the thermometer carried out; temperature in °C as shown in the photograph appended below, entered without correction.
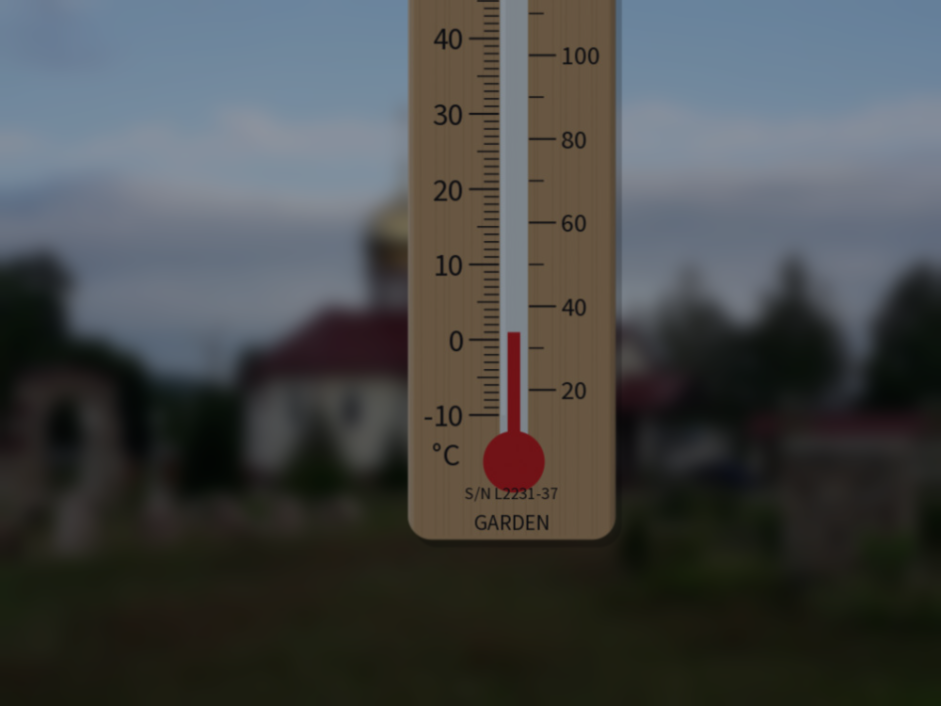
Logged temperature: 1 °C
